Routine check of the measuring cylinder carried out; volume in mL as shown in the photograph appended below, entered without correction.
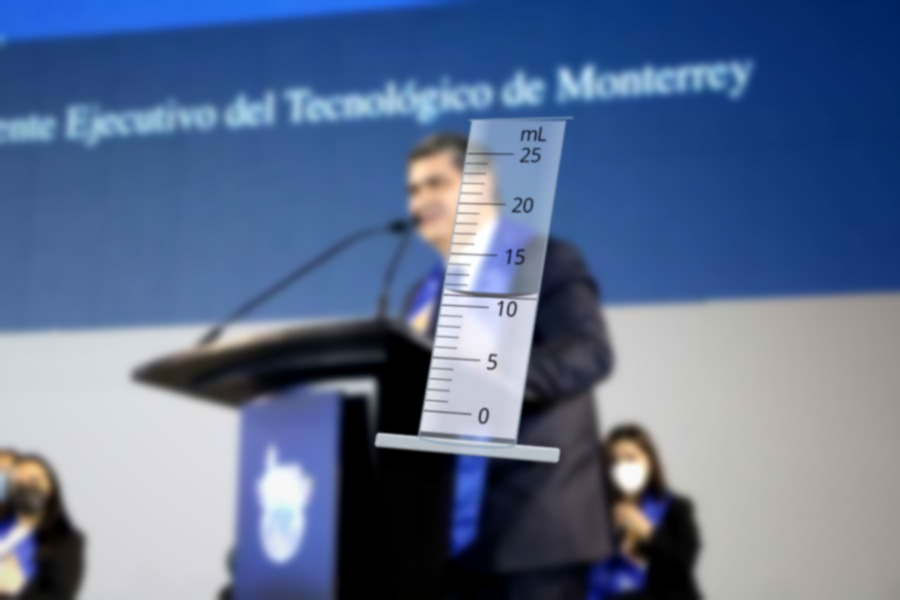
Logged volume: 11 mL
